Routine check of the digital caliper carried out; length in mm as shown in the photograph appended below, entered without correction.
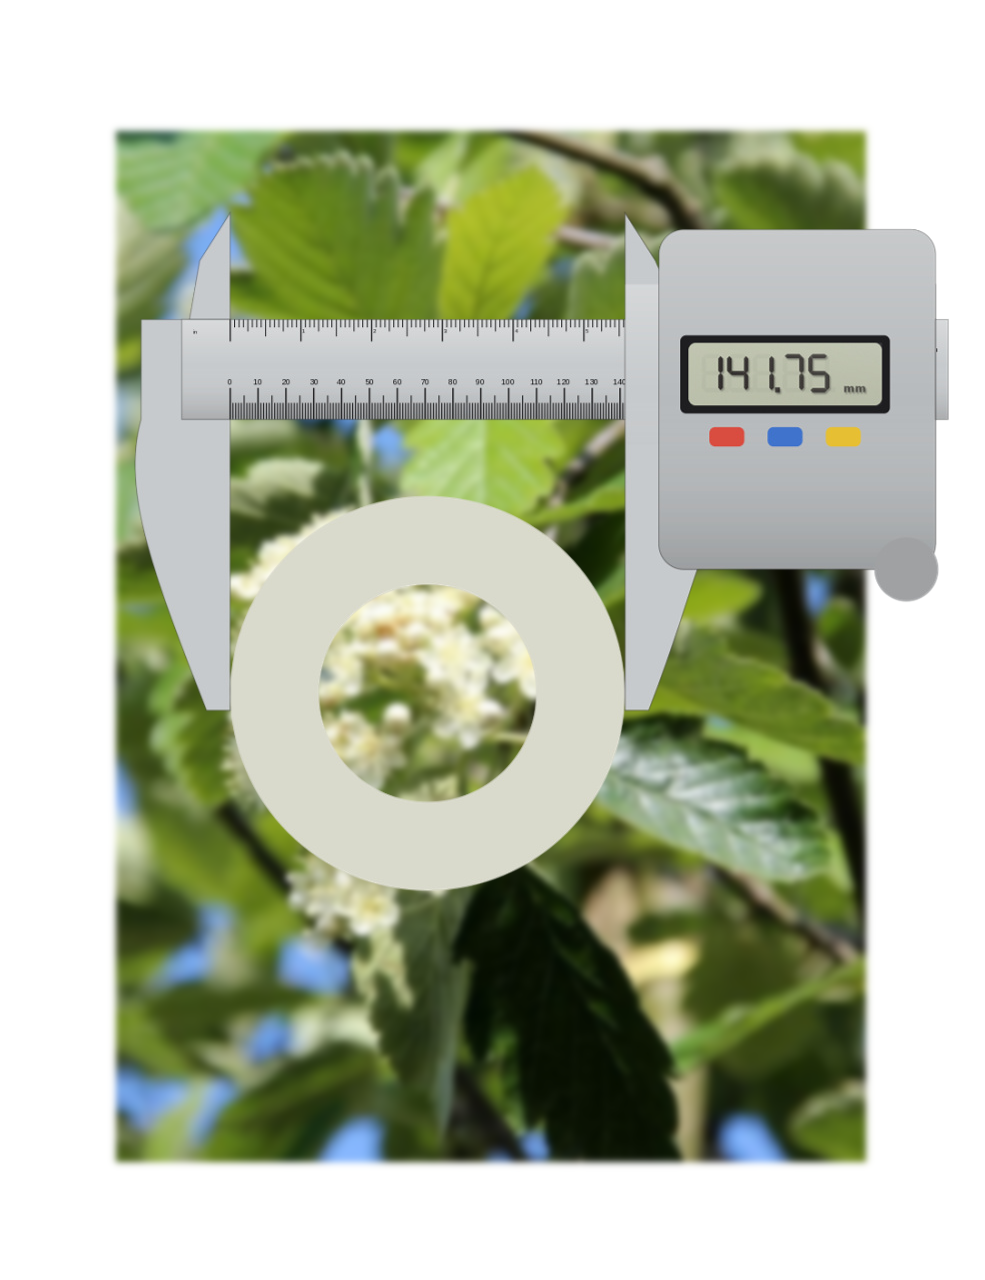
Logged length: 141.75 mm
